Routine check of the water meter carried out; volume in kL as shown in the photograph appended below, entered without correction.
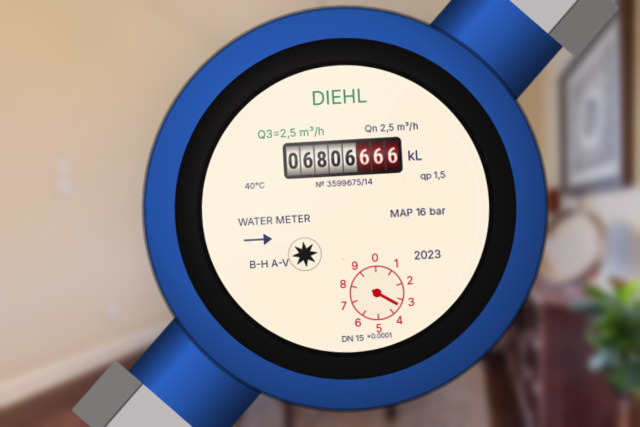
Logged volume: 6806.6663 kL
